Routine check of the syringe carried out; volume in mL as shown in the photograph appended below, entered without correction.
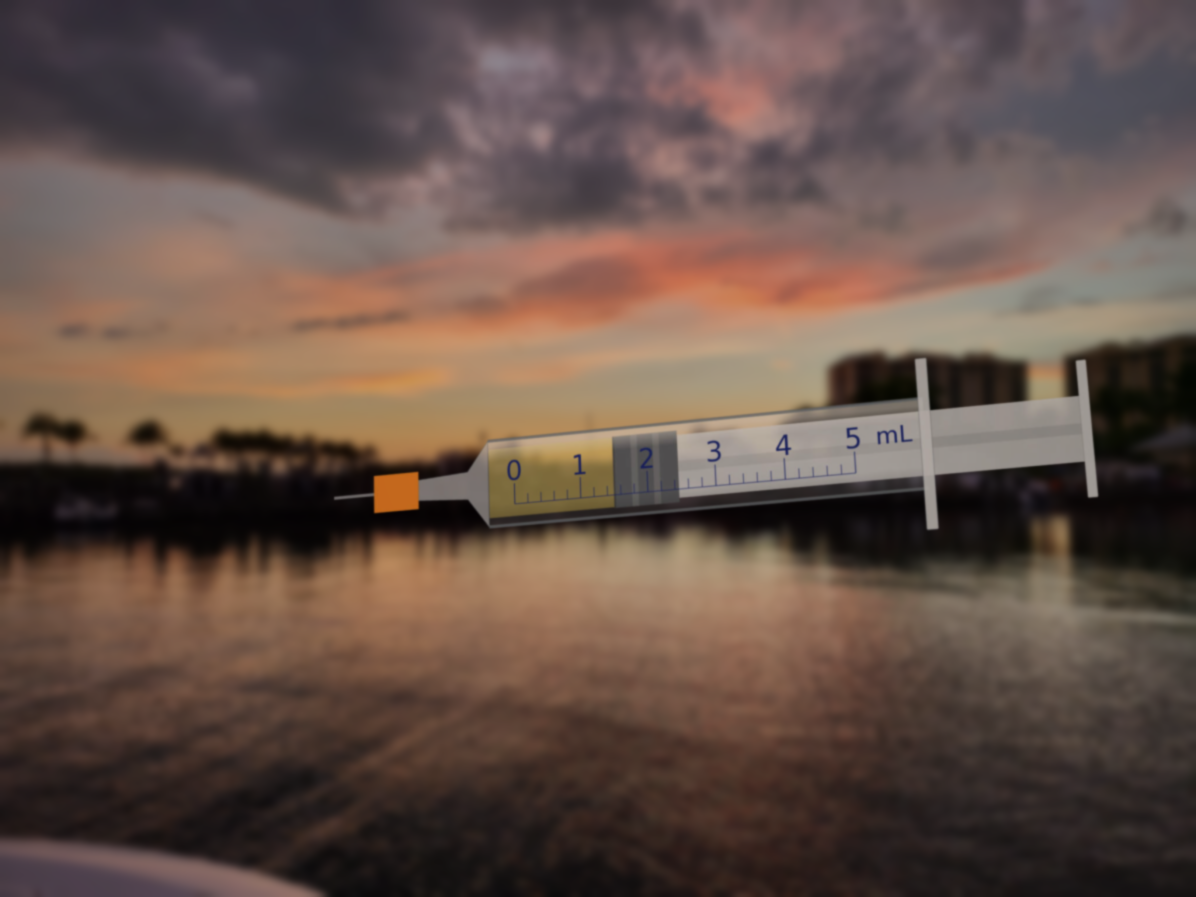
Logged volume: 1.5 mL
